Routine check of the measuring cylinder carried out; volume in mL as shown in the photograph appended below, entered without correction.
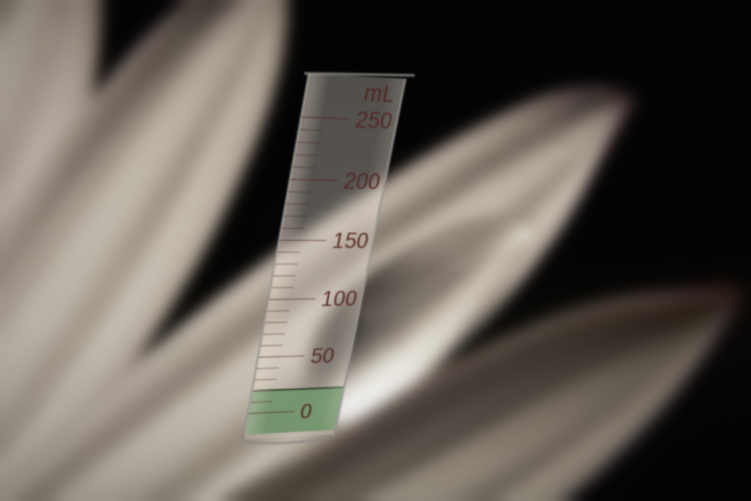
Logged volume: 20 mL
